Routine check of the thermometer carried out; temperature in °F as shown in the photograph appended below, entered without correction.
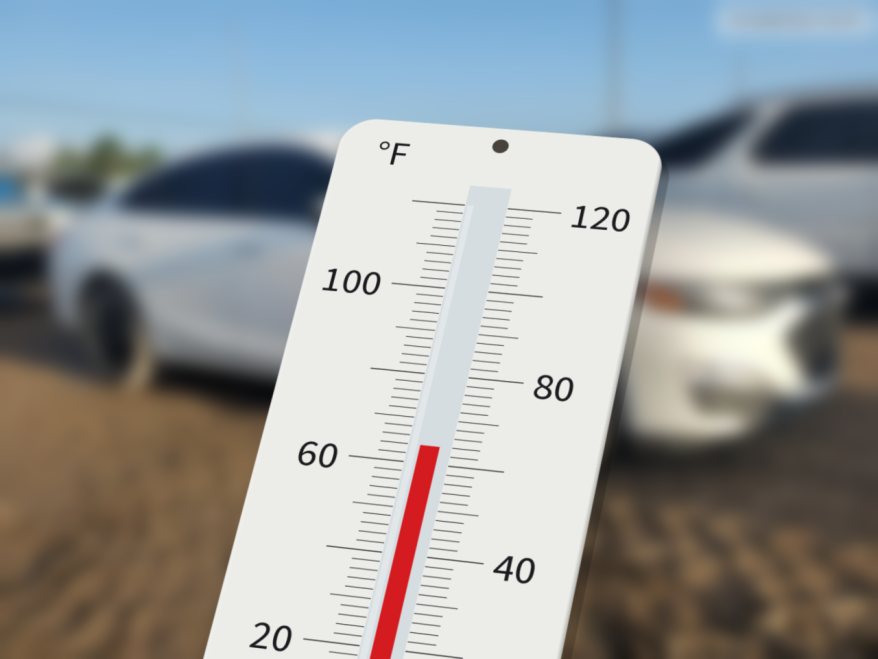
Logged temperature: 64 °F
